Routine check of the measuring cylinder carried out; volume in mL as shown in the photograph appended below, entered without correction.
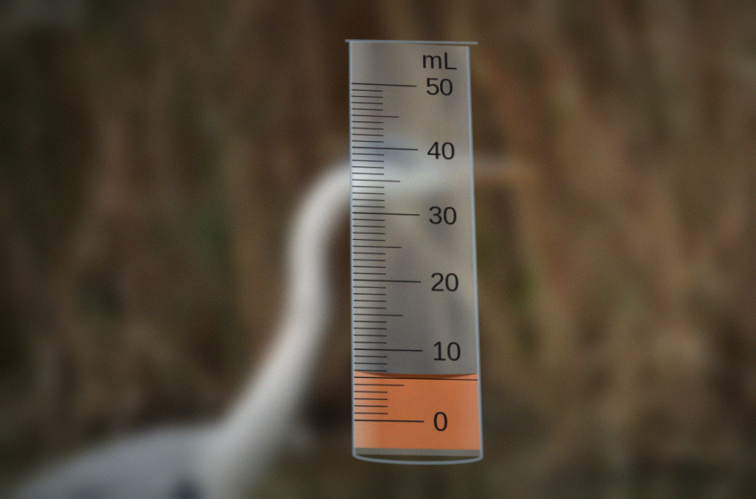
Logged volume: 6 mL
